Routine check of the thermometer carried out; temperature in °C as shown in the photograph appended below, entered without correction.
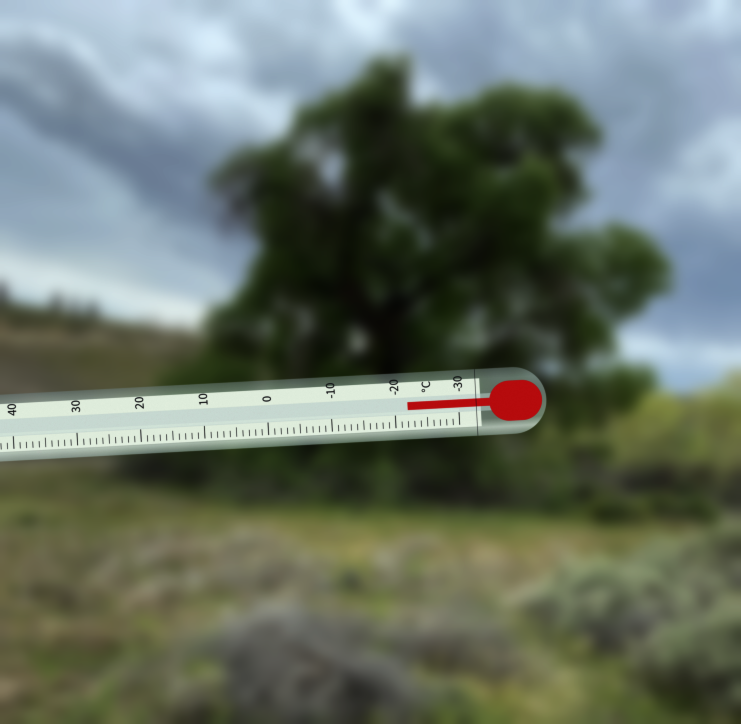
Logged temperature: -22 °C
